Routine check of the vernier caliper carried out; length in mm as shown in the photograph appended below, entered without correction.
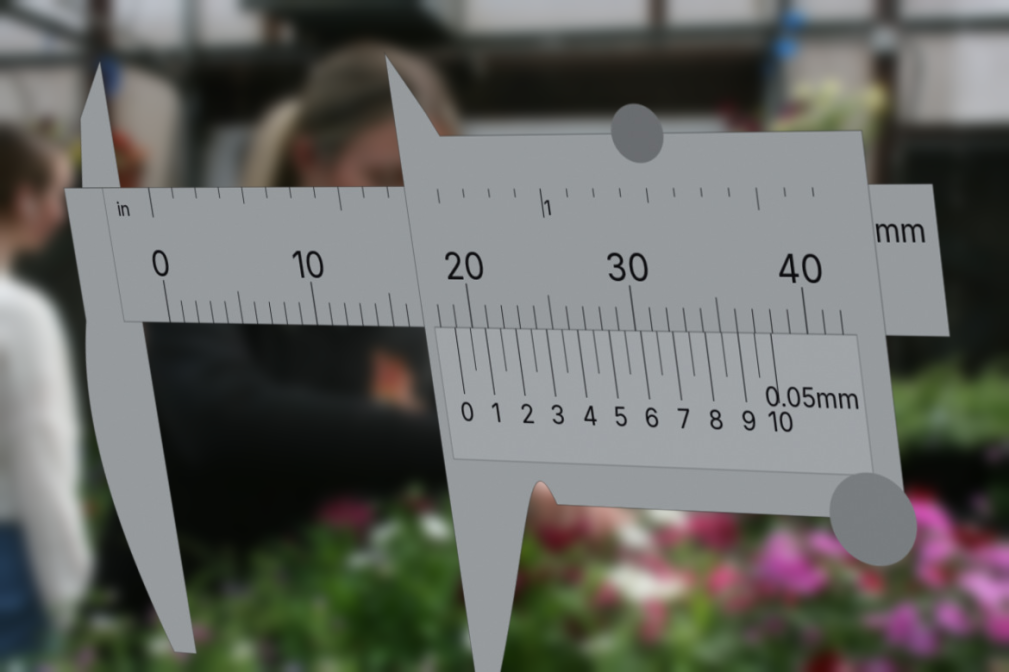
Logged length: 18.9 mm
